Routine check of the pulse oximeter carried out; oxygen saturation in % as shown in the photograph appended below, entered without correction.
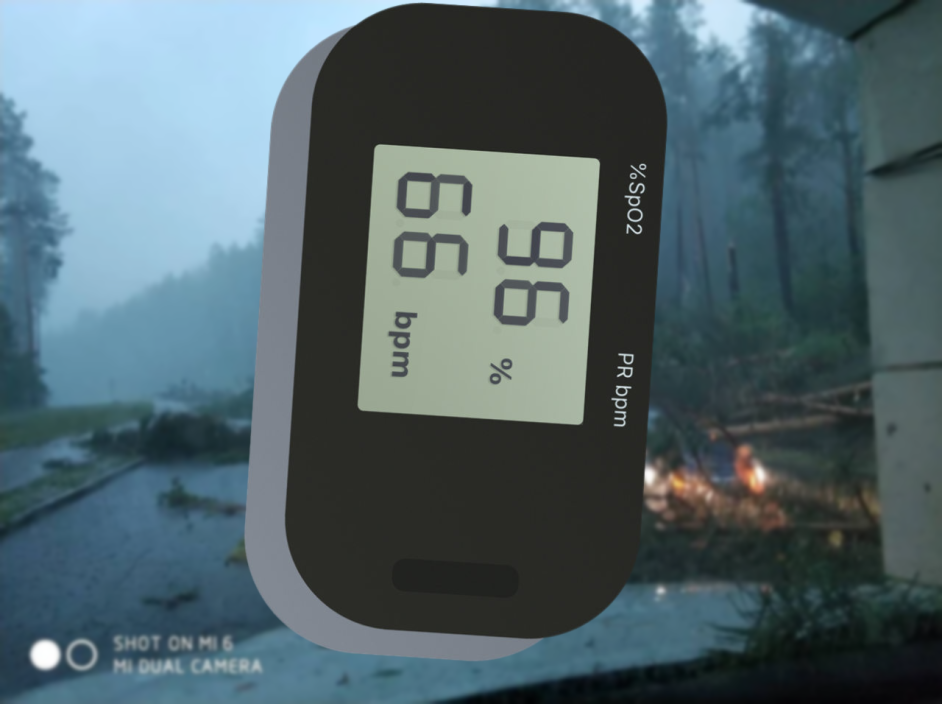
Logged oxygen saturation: 96 %
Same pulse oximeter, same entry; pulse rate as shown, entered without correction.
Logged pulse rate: 66 bpm
